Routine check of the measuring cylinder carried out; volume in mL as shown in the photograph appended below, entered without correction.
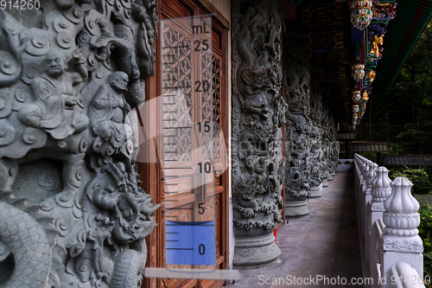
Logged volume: 3 mL
